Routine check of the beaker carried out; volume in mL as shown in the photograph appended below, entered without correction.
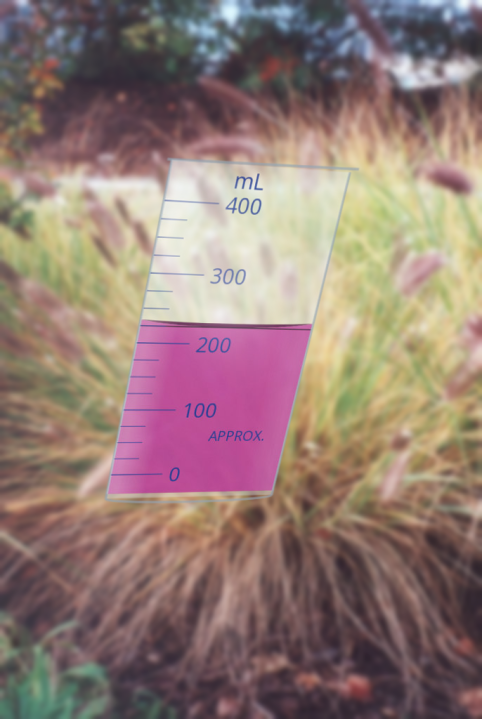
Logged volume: 225 mL
